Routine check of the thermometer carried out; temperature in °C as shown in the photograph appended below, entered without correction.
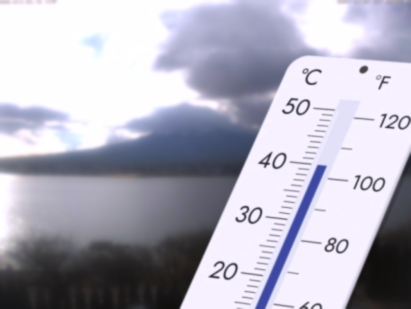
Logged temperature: 40 °C
